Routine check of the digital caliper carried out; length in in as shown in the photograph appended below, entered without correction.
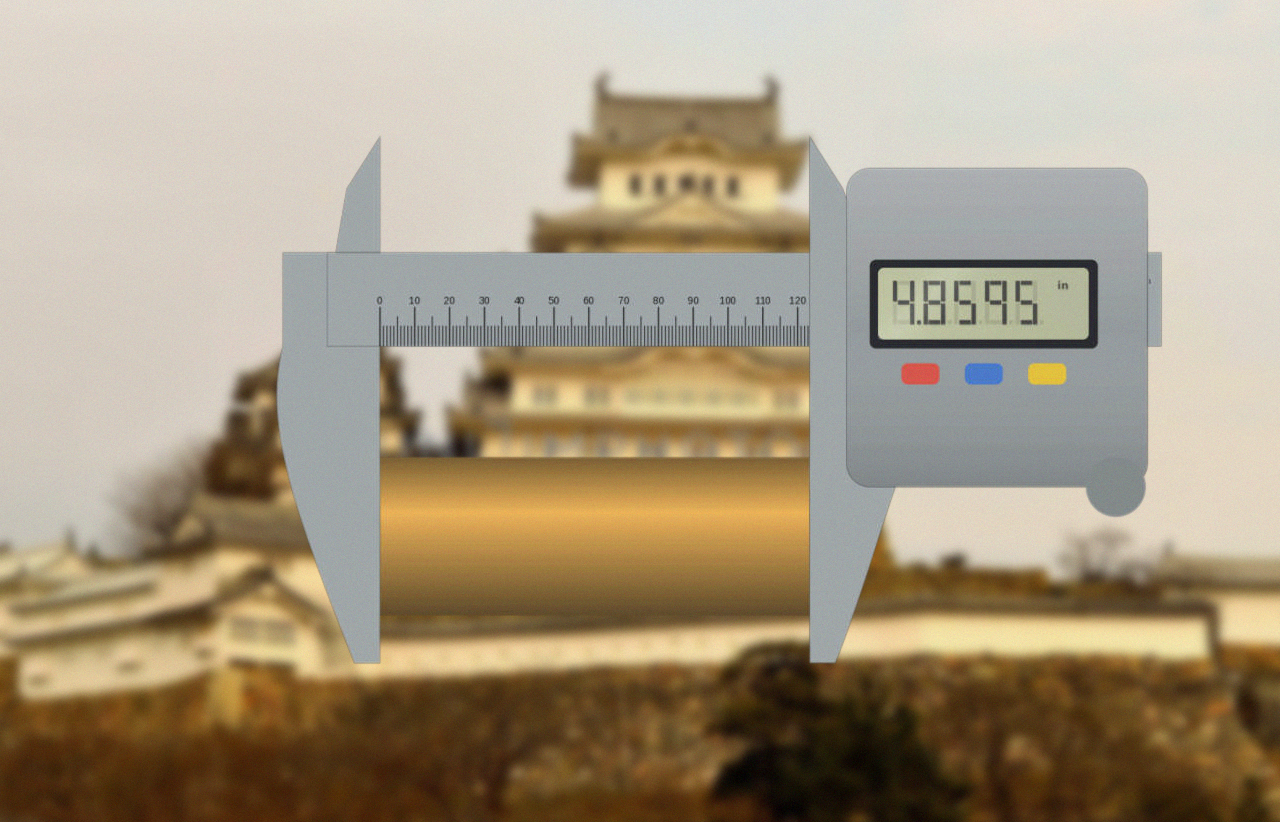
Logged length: 4.8595 in
